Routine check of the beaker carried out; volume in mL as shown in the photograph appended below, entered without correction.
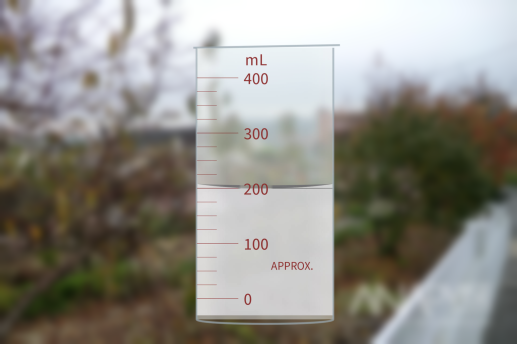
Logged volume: 200 mL
